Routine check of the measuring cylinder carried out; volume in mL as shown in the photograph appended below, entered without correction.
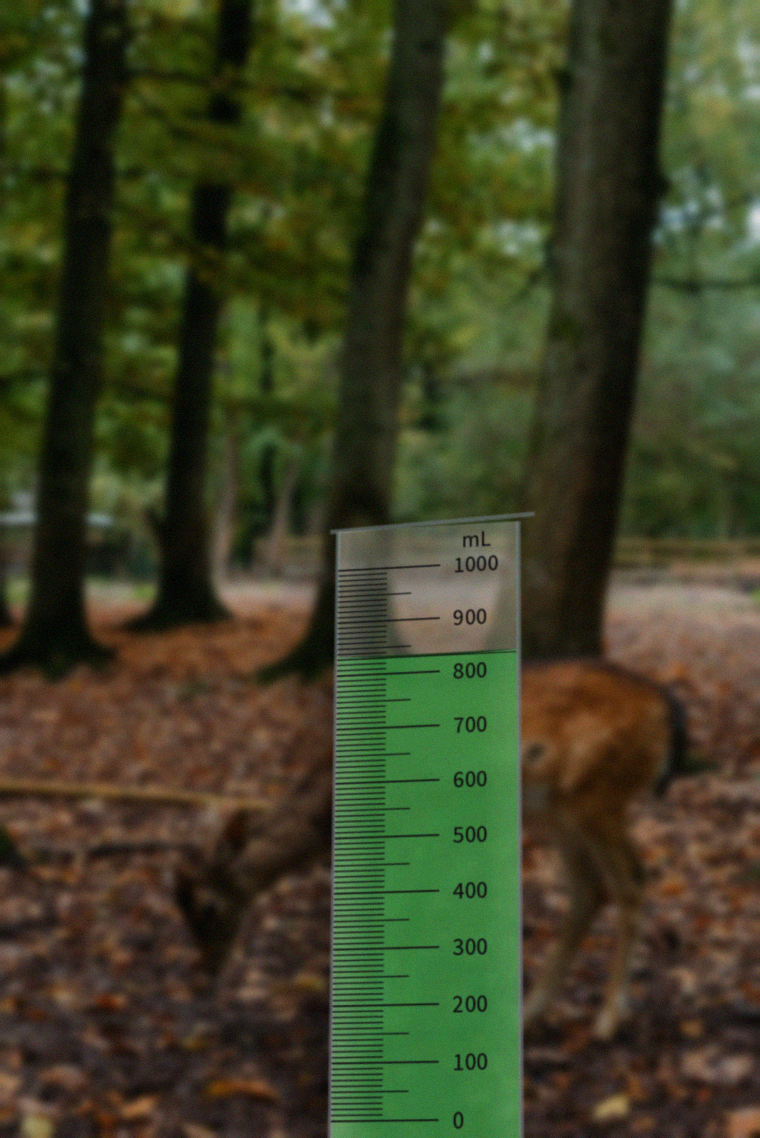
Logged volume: 830 mL
